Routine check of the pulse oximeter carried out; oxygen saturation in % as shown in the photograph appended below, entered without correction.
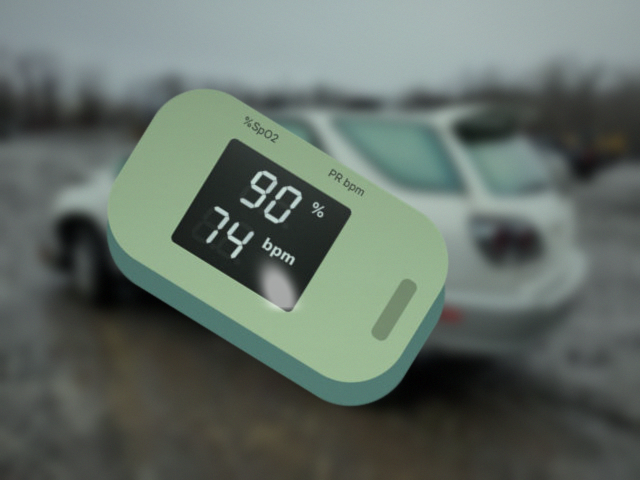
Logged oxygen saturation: 90 %
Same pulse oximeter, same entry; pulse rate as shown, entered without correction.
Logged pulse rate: 74 bpm
